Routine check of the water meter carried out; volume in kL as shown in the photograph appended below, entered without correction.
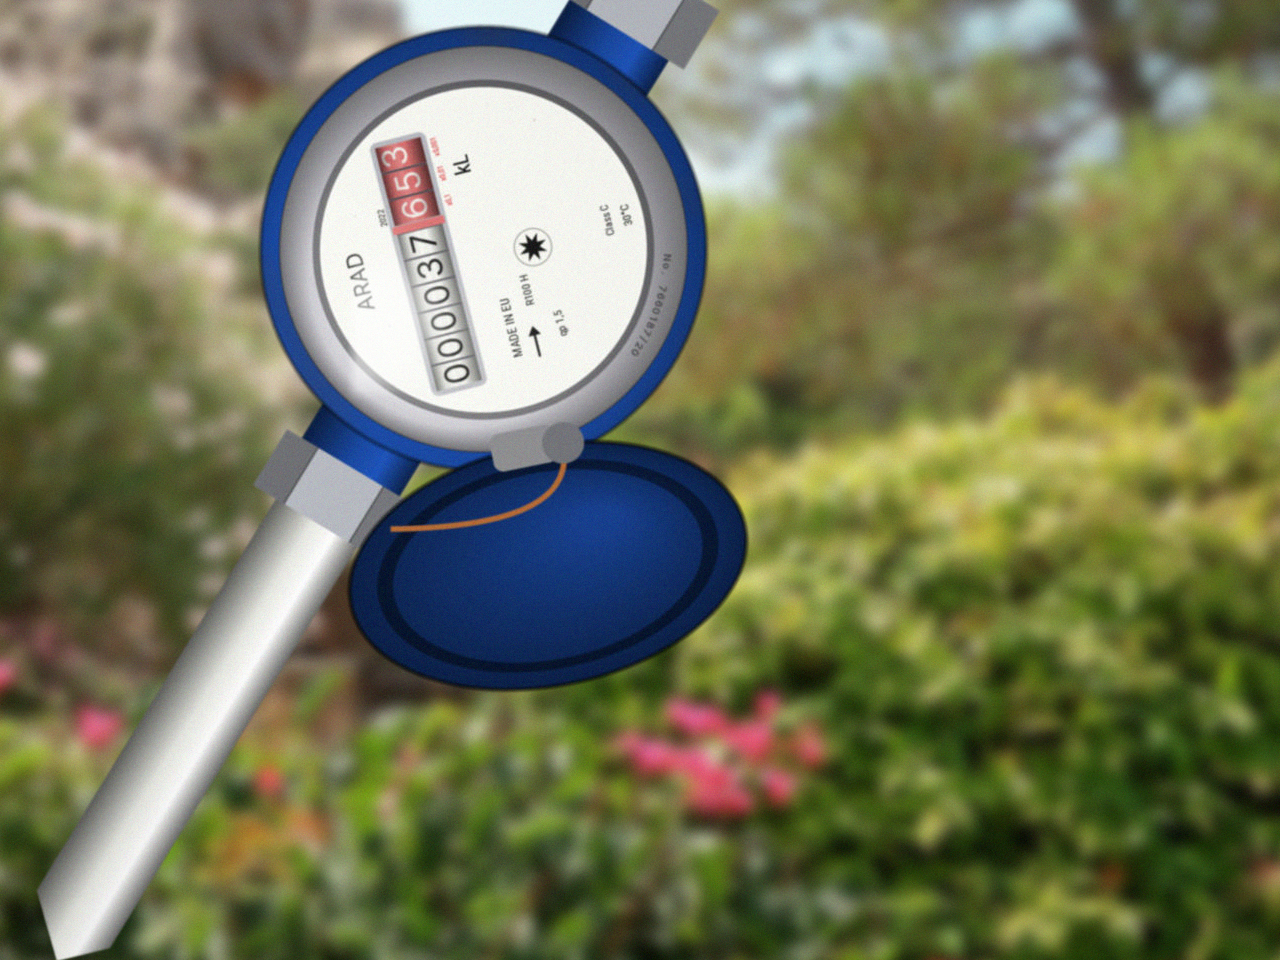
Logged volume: 37.653 kL
